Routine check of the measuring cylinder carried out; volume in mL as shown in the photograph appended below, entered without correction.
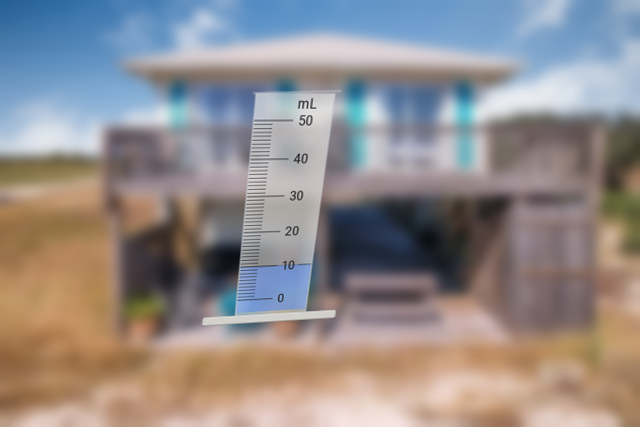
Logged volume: 10 mL
